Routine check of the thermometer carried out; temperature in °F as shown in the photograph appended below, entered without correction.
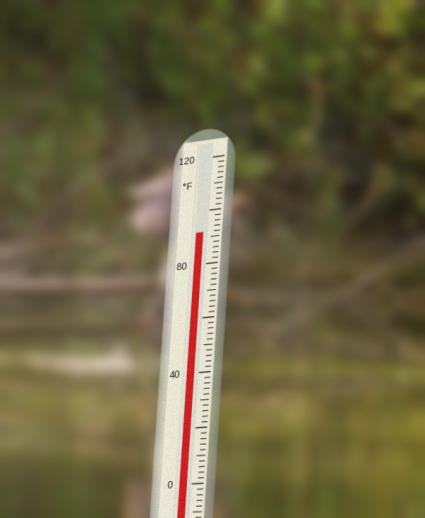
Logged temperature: 92 °F
